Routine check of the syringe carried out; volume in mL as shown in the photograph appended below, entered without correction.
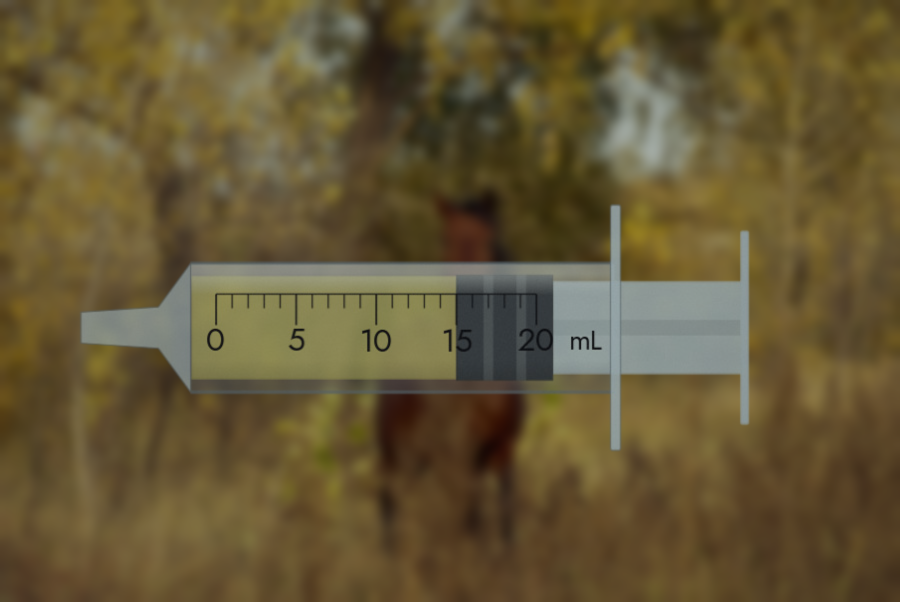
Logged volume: 15 mL
